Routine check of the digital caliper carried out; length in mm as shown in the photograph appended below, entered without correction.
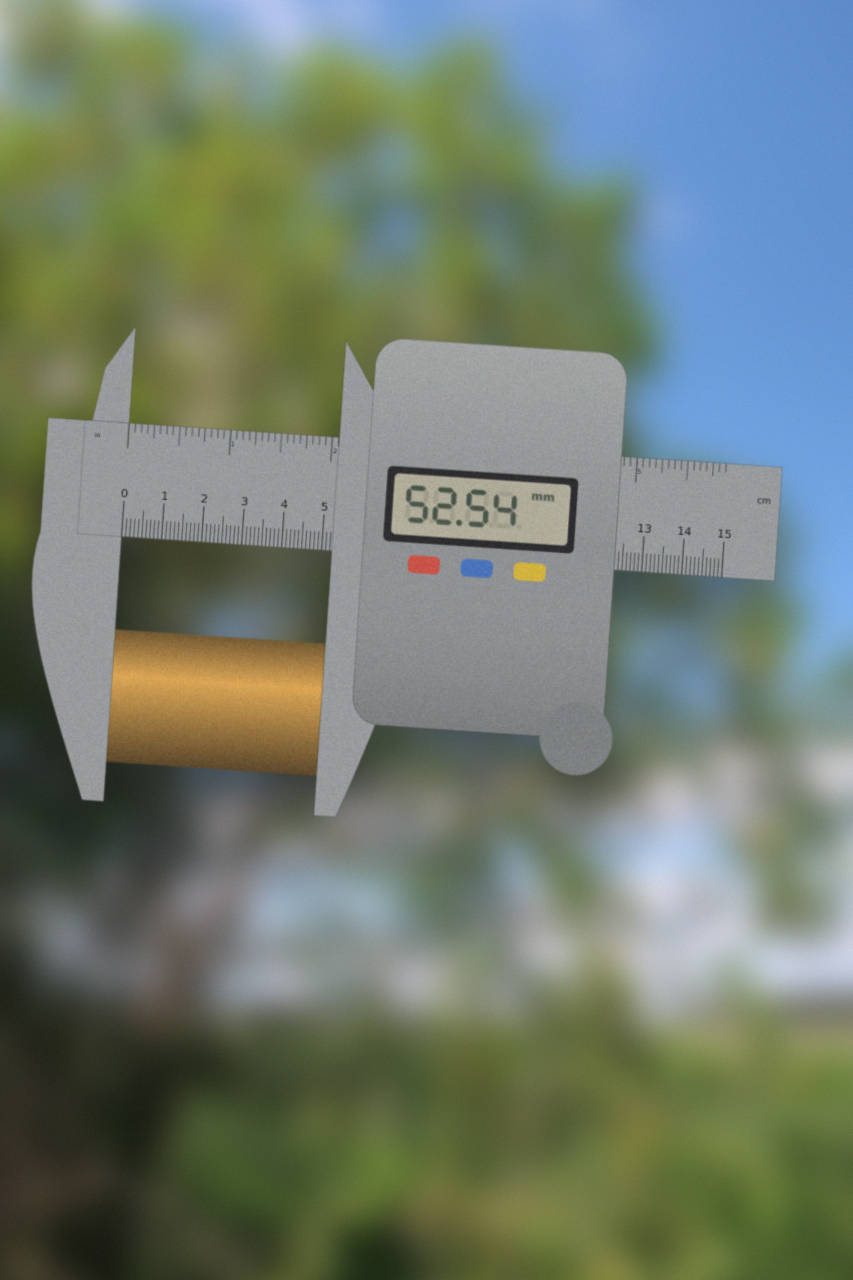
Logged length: 52.54 mm
